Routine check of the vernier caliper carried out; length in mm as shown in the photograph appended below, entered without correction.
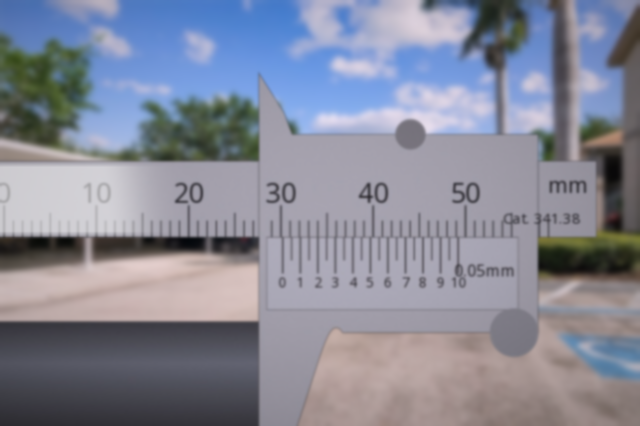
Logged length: 30.2 mm
